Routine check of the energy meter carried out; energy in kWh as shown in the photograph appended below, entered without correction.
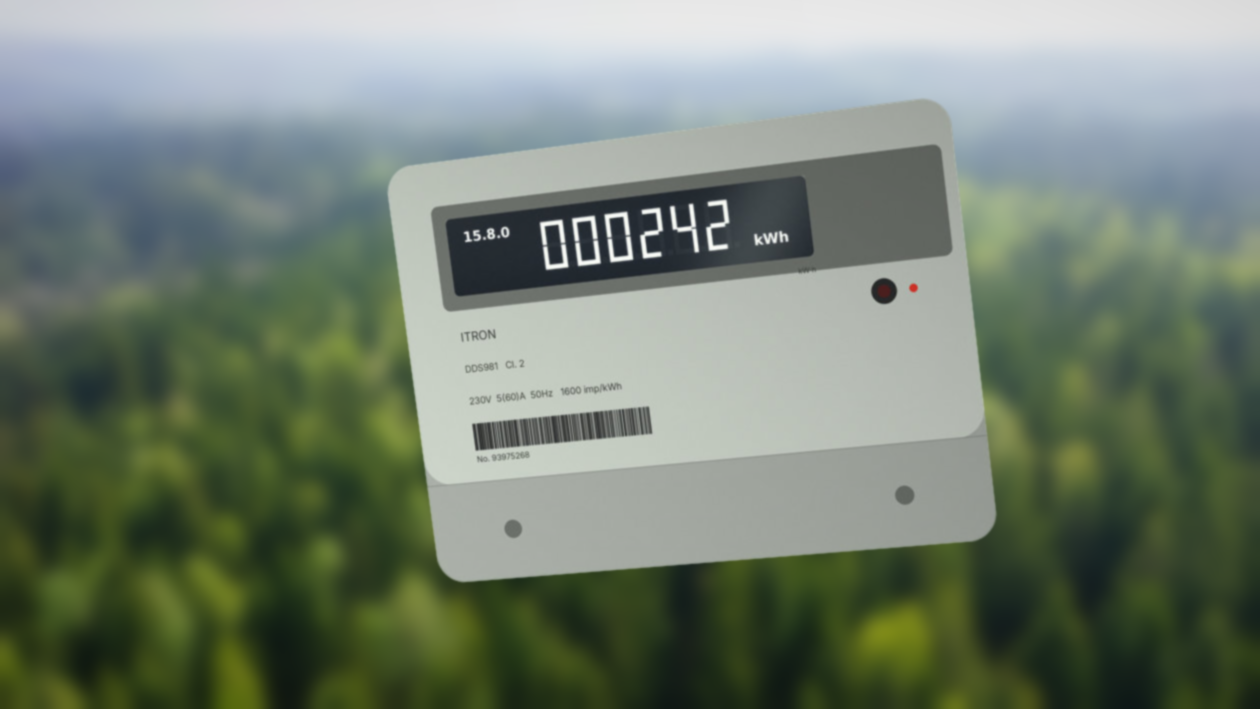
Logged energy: 242 kWh
